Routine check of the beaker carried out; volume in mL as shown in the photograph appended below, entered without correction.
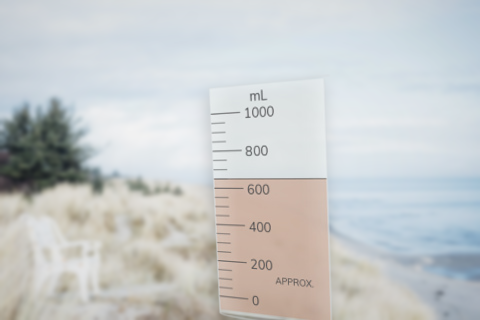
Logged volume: 650 mL
